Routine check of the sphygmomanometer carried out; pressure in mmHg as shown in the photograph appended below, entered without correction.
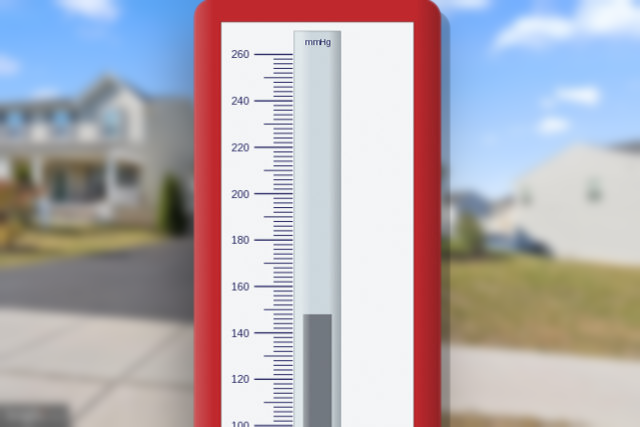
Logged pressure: 148 mmHg
